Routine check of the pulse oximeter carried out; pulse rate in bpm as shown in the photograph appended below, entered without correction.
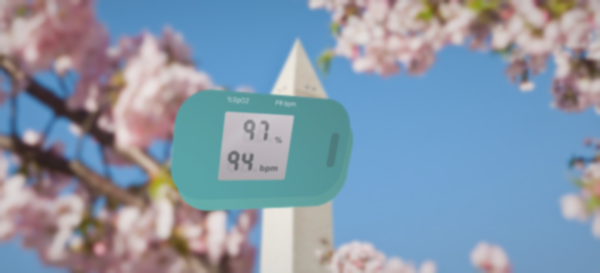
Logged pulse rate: 94 bpm
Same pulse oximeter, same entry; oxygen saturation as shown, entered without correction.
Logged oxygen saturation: 97 %
